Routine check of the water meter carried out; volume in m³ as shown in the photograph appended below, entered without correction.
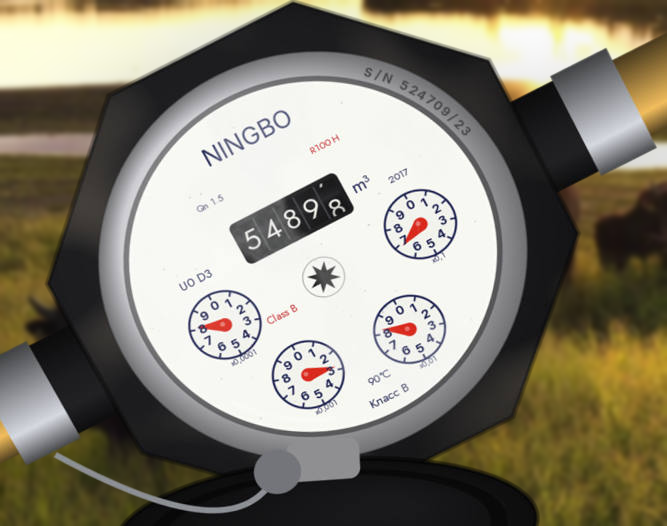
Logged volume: 54897.6828 m³
